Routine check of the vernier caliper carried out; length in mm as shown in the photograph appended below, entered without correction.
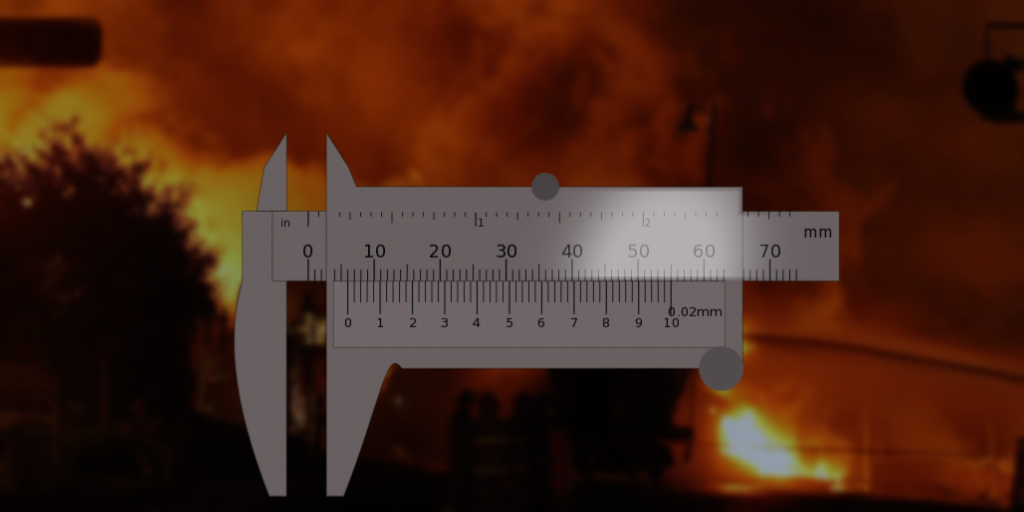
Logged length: 6.0 mm
